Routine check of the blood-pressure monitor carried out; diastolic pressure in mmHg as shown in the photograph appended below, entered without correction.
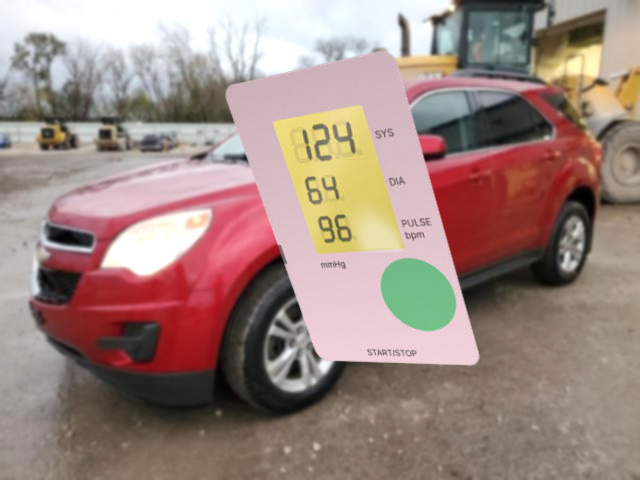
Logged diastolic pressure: 64 mmHg
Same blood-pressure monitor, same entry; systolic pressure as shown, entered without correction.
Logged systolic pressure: 124 mmHg
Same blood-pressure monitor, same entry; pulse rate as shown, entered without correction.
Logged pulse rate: 96 bpm
